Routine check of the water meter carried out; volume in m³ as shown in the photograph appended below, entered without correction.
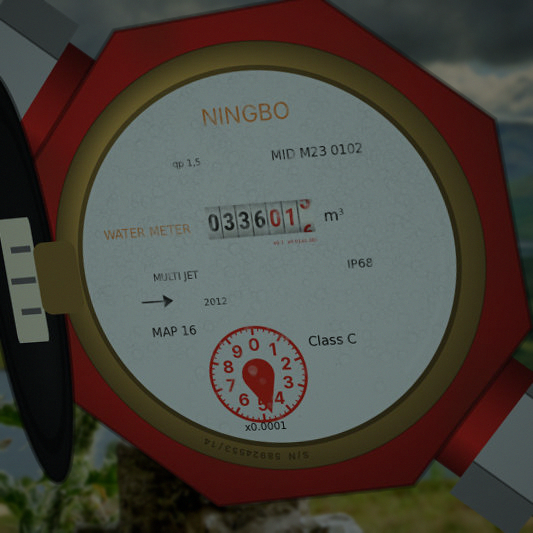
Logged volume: 336.0154 m³
